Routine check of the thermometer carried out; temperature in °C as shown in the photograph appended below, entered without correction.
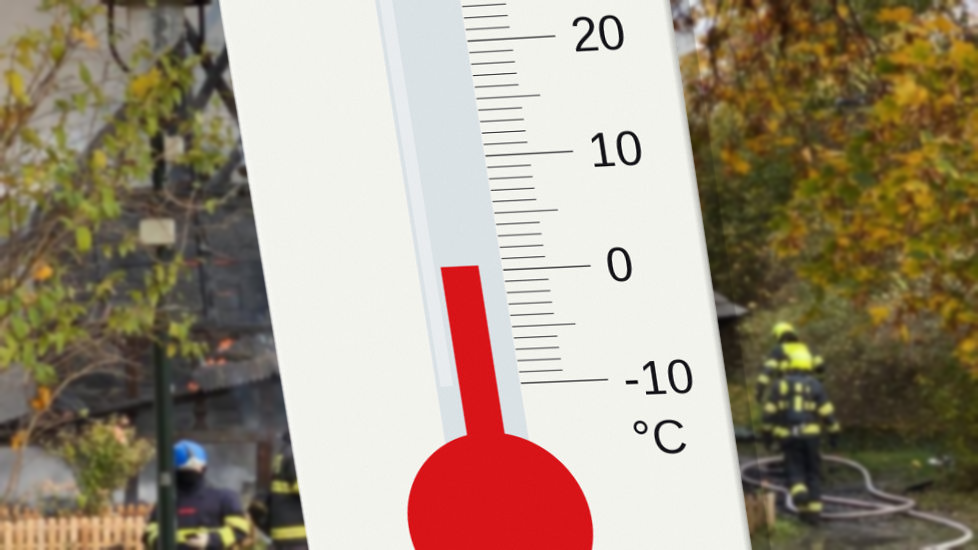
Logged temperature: 0.5 °C
